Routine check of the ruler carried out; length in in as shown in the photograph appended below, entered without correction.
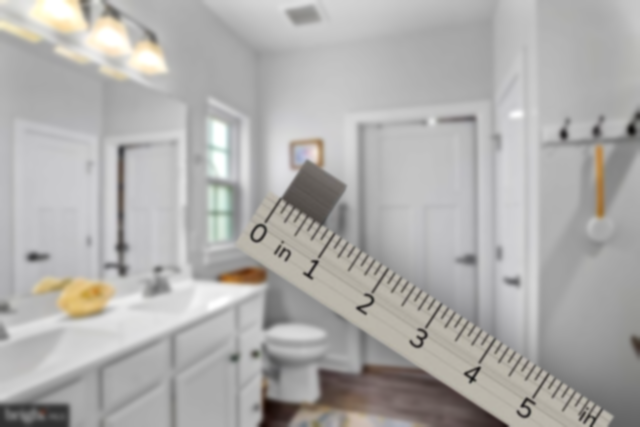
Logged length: 0.75 in
